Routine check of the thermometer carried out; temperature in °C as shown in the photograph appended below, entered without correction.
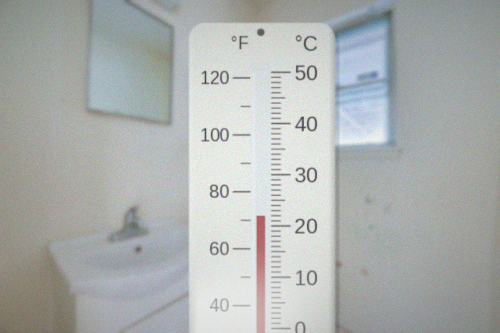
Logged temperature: 22 °C
